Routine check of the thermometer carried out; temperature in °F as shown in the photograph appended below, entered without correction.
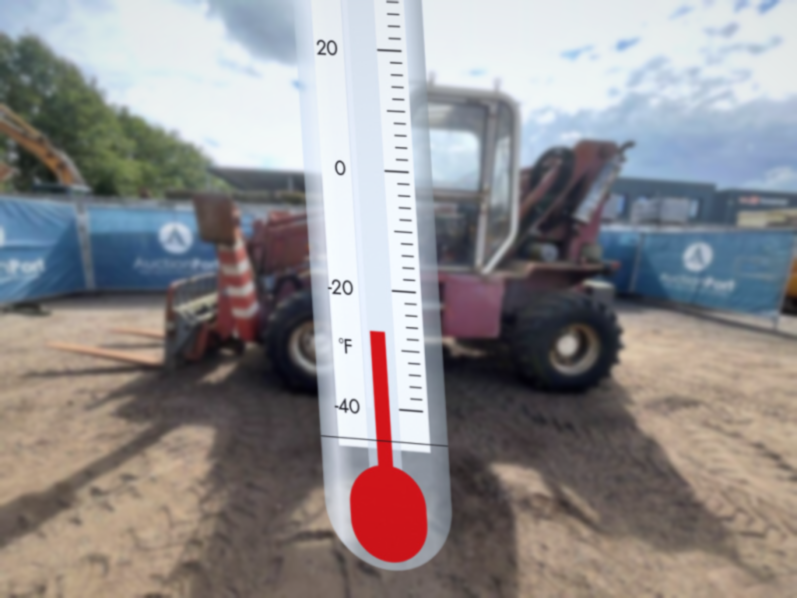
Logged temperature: -27 °F
